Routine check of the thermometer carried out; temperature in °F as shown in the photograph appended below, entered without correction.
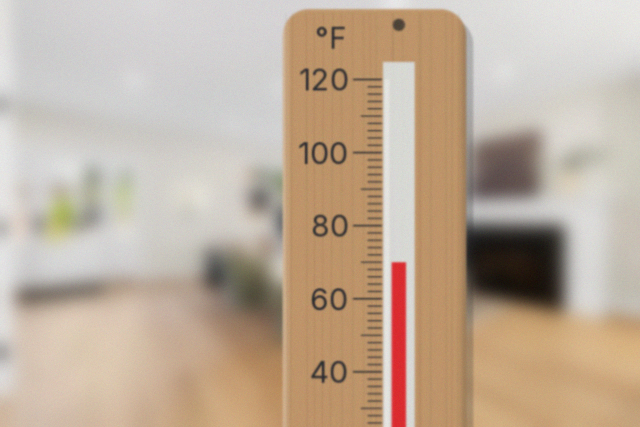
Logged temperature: 70 °F
